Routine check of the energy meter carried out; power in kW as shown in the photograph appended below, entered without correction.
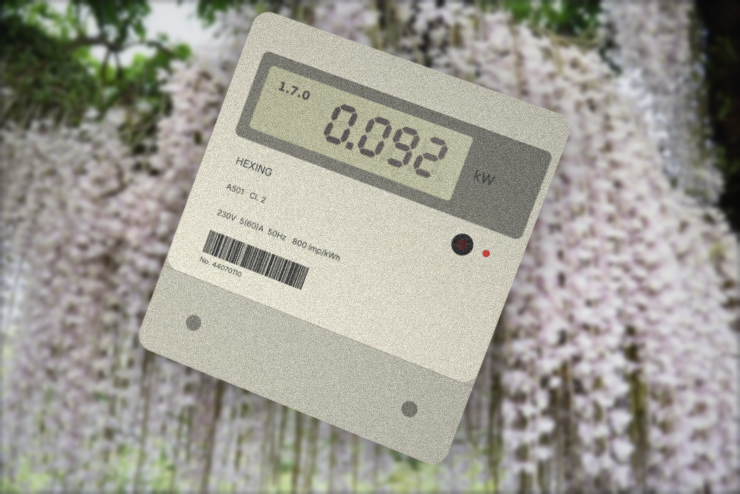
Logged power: 0.092 kW
